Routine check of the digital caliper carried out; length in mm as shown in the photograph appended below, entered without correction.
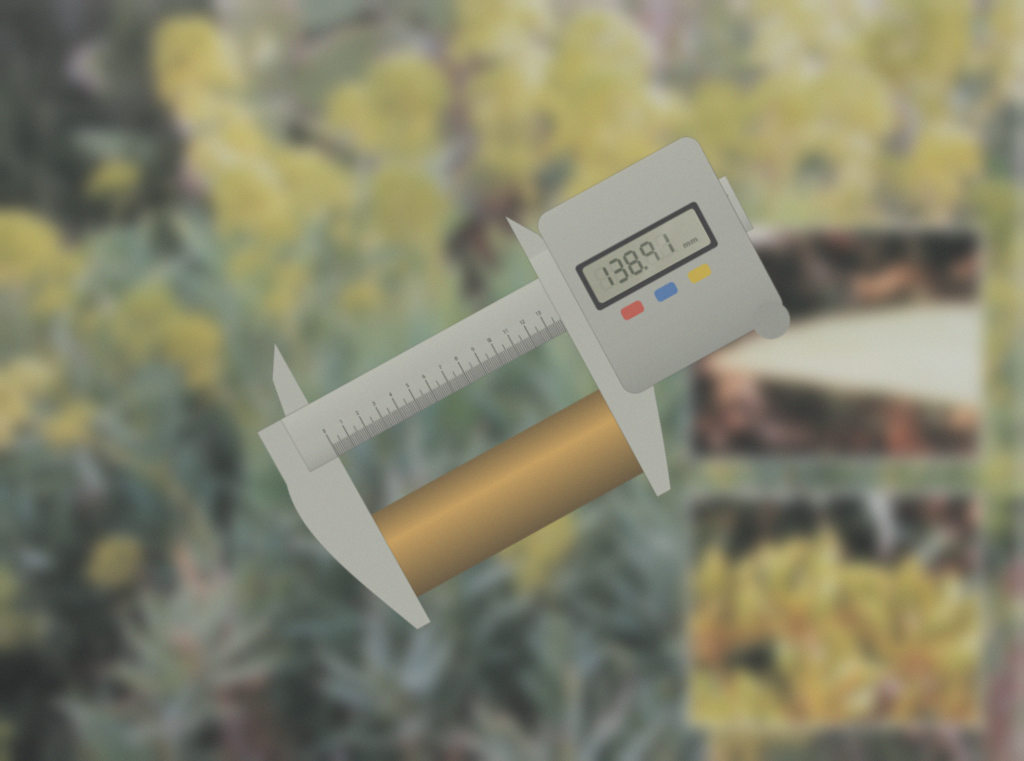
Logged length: 138.91 mm
